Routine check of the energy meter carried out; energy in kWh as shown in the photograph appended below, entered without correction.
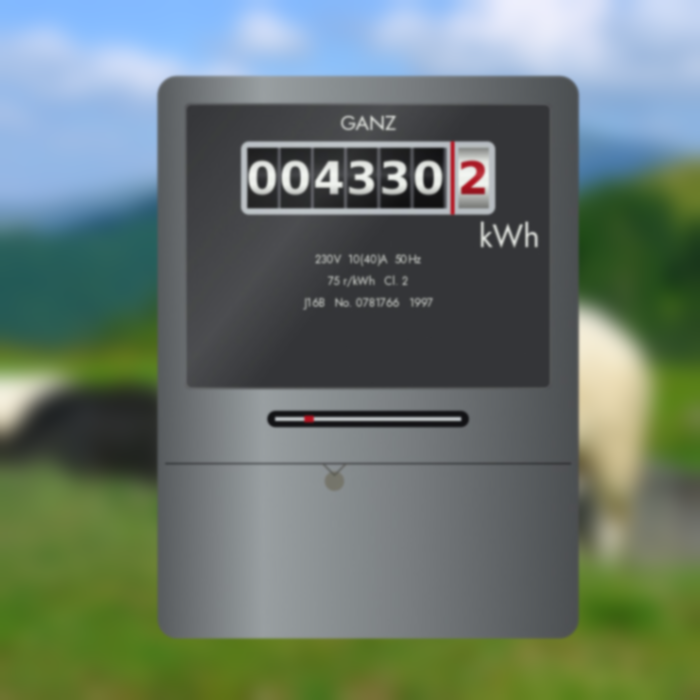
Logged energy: 4330.2 kWh
